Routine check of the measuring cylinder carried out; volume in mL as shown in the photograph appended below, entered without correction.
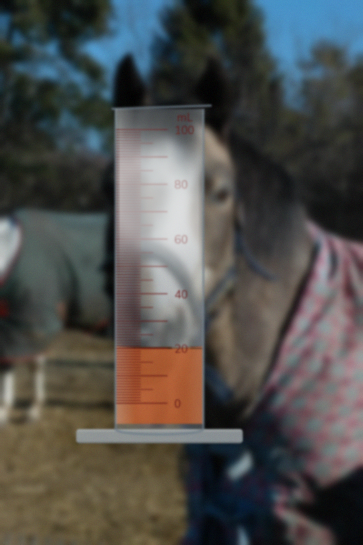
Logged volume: 20 mL
